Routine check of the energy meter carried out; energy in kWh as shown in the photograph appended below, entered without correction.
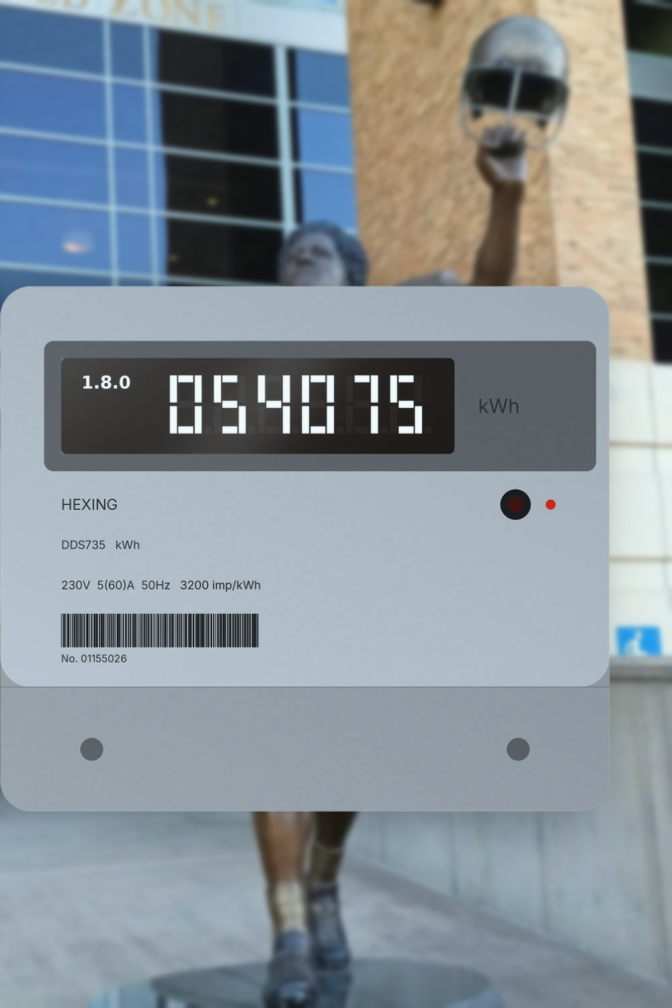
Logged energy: 54075 kWh
